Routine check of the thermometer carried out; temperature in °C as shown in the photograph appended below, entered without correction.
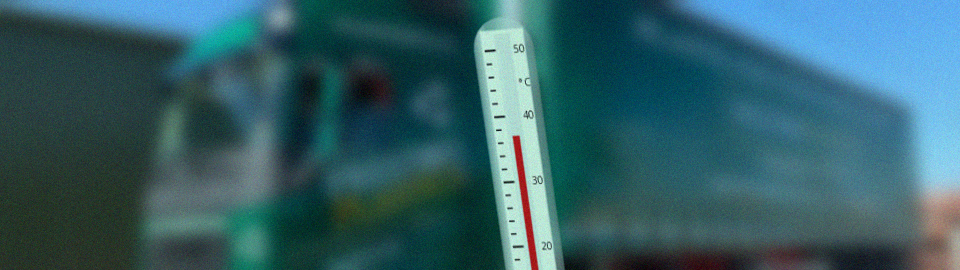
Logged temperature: 37 °C
